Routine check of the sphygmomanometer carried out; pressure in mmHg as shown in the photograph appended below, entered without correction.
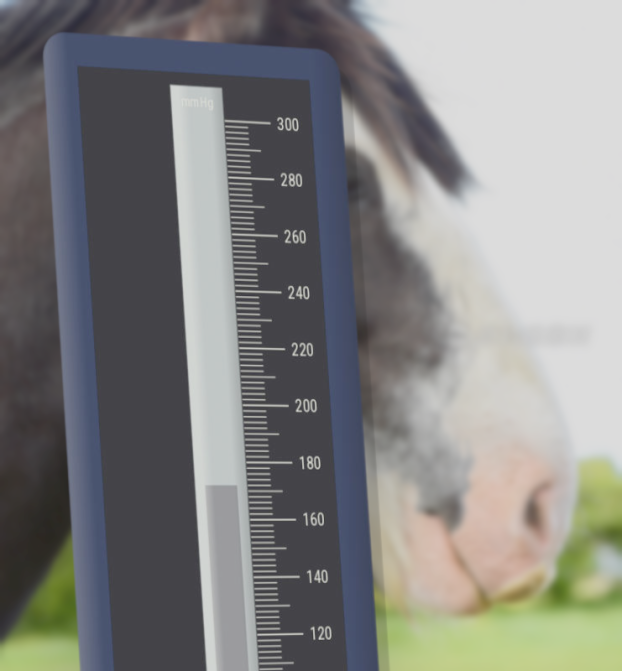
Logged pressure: 172 mmHg
